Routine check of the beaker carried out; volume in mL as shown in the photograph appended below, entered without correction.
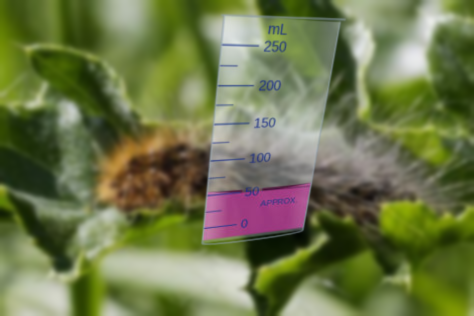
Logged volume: 50 mL
